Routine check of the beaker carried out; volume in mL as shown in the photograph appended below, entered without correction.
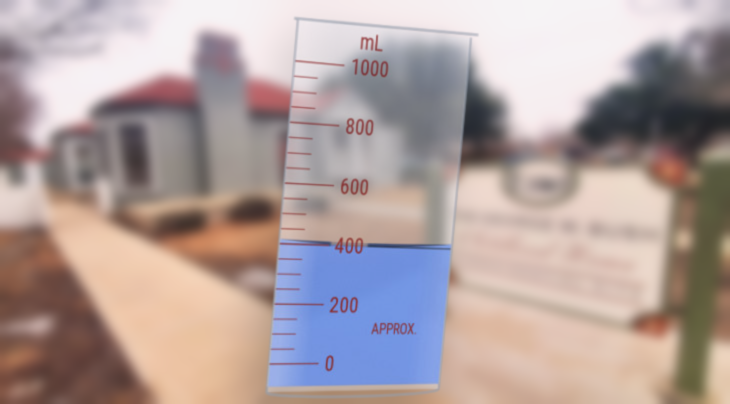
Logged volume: 400 mL
